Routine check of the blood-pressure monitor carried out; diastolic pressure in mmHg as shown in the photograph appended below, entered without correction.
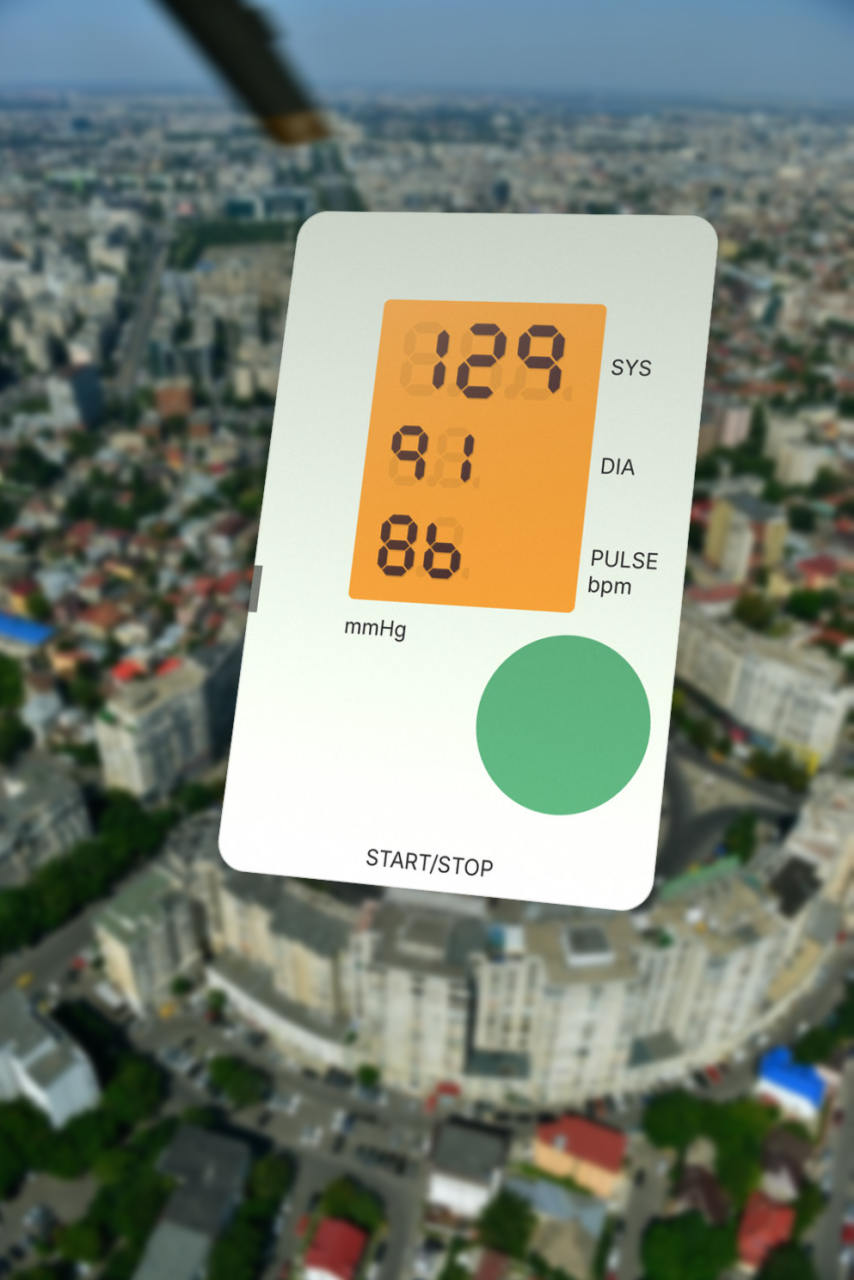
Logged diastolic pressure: 91 mmHg
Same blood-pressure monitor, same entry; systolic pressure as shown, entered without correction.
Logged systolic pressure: 129 mmHg
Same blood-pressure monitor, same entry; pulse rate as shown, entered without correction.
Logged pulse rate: 86 bpm
